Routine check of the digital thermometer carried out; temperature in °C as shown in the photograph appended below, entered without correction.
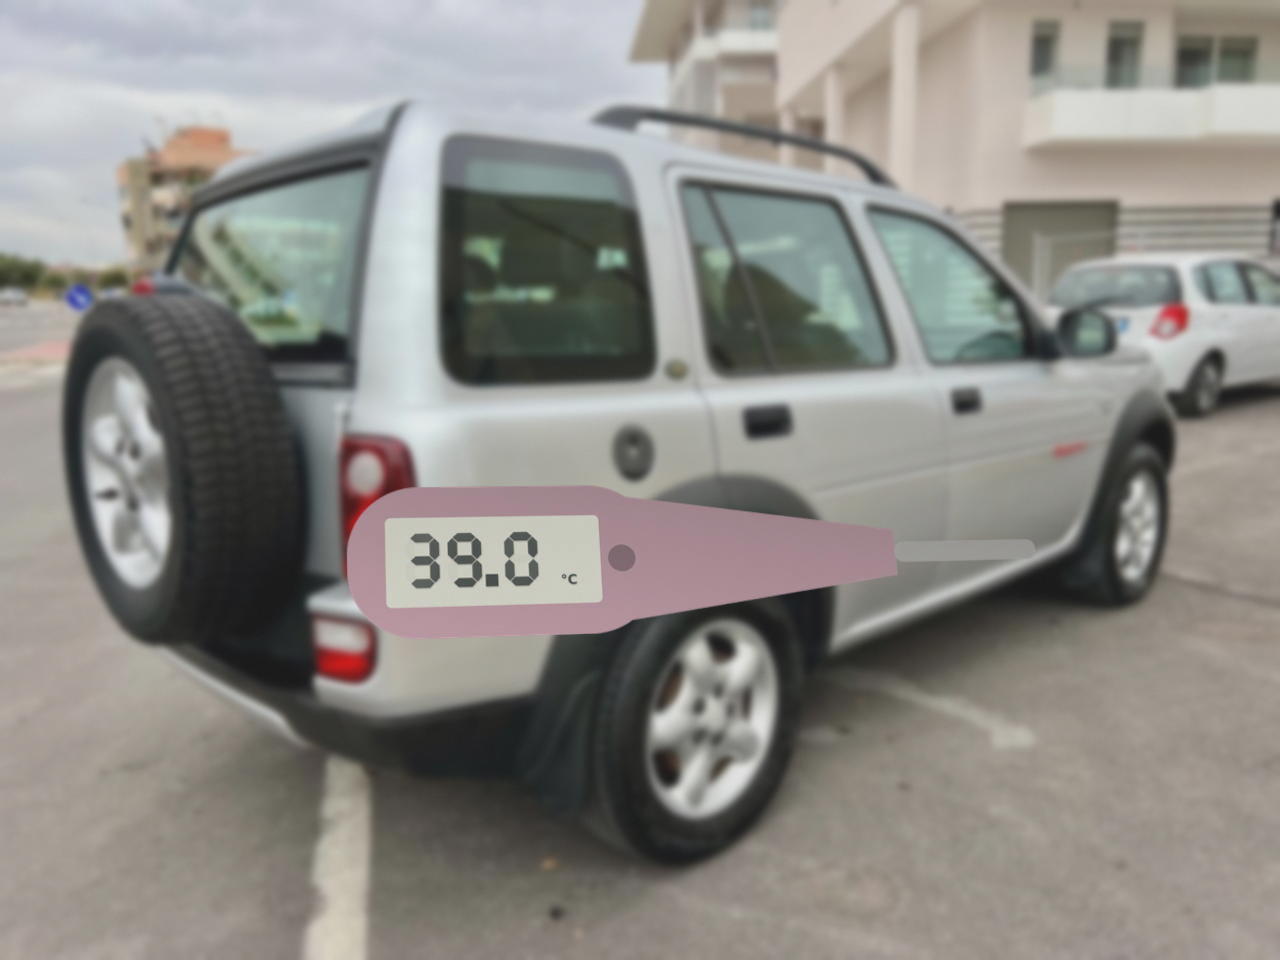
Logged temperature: 39.0 °C
